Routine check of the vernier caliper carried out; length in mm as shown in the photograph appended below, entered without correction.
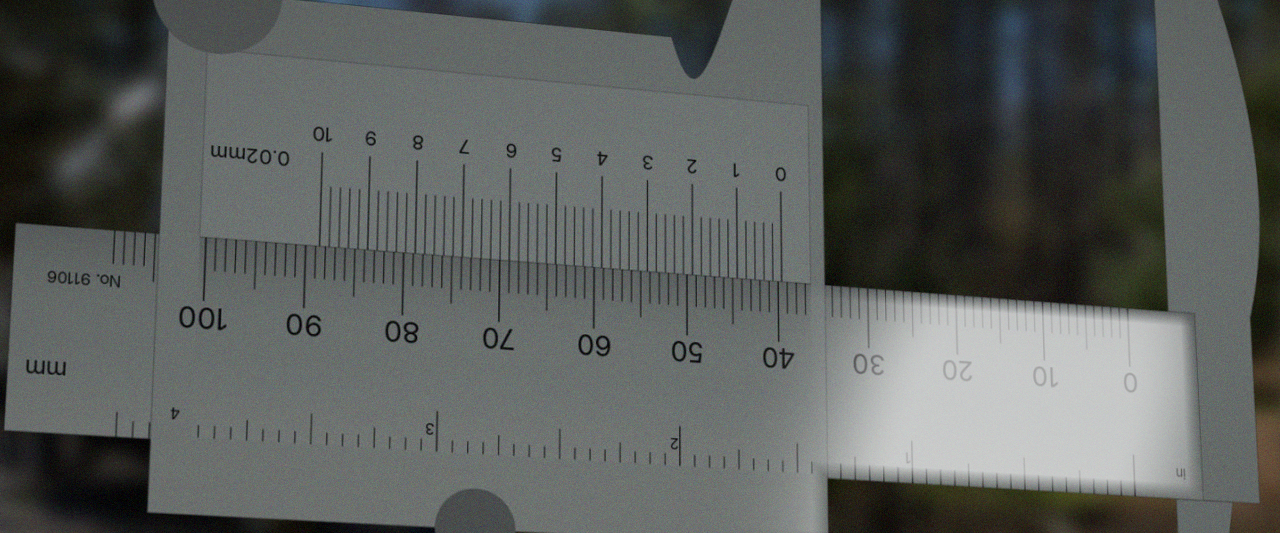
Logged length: 39.6 mm
